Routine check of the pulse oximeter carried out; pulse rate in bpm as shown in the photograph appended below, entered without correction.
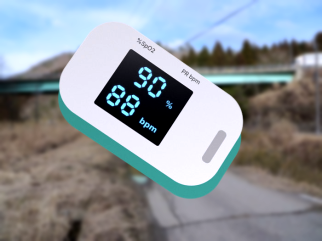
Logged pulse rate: 88 bpm
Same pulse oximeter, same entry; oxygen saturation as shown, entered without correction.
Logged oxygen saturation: 90 %
